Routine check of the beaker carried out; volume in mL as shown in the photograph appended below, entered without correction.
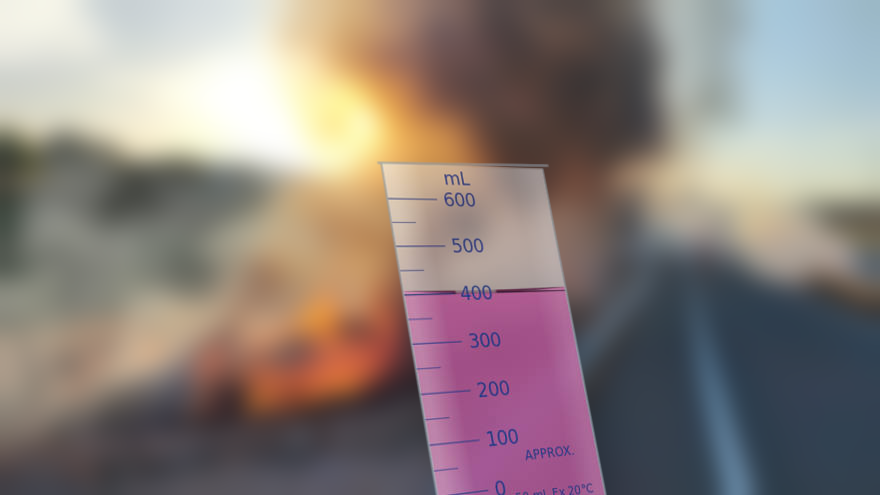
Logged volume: 400 mL
